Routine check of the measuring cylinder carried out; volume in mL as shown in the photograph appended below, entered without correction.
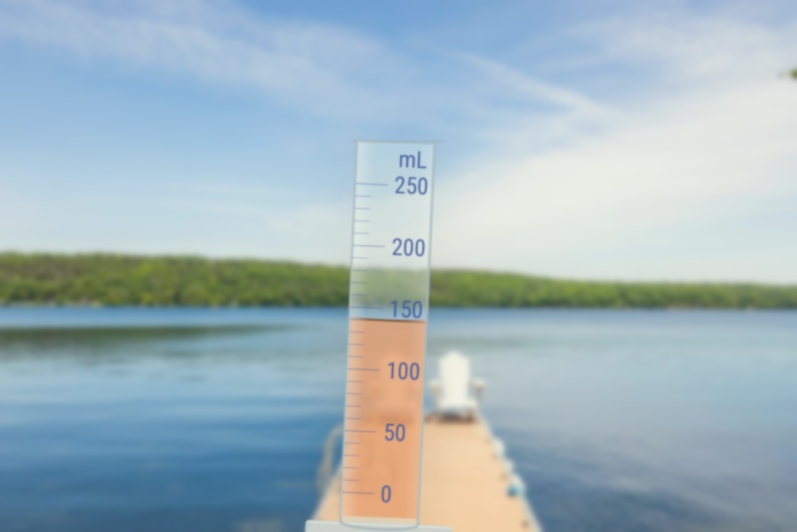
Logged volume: 140 mL
